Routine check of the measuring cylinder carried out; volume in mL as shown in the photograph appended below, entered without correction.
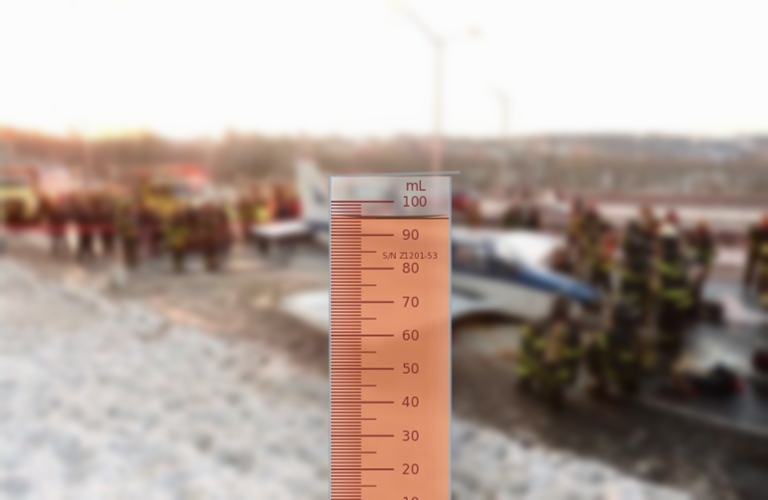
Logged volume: 95 mL
